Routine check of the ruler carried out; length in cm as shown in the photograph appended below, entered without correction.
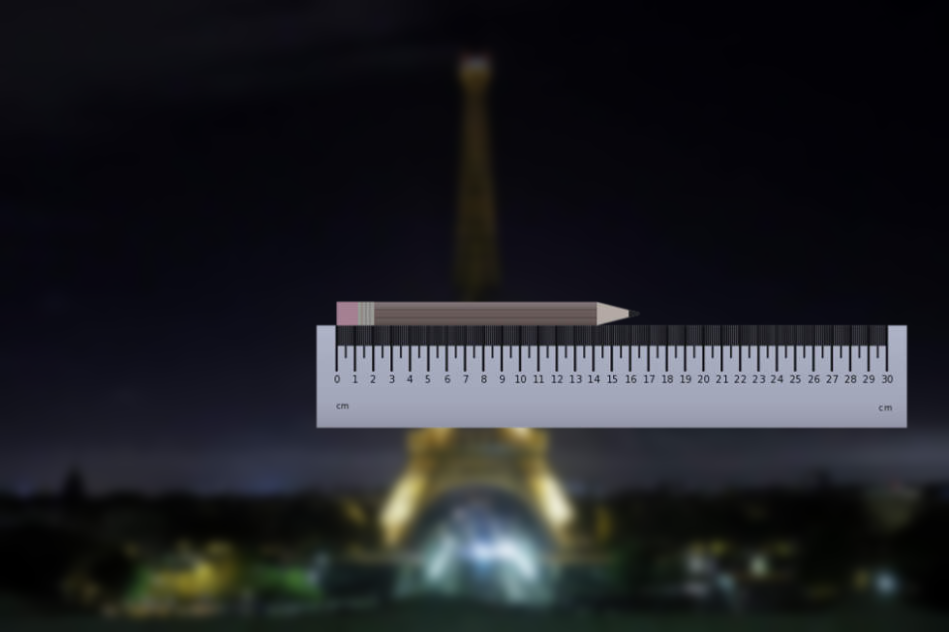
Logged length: 16.5 cm
